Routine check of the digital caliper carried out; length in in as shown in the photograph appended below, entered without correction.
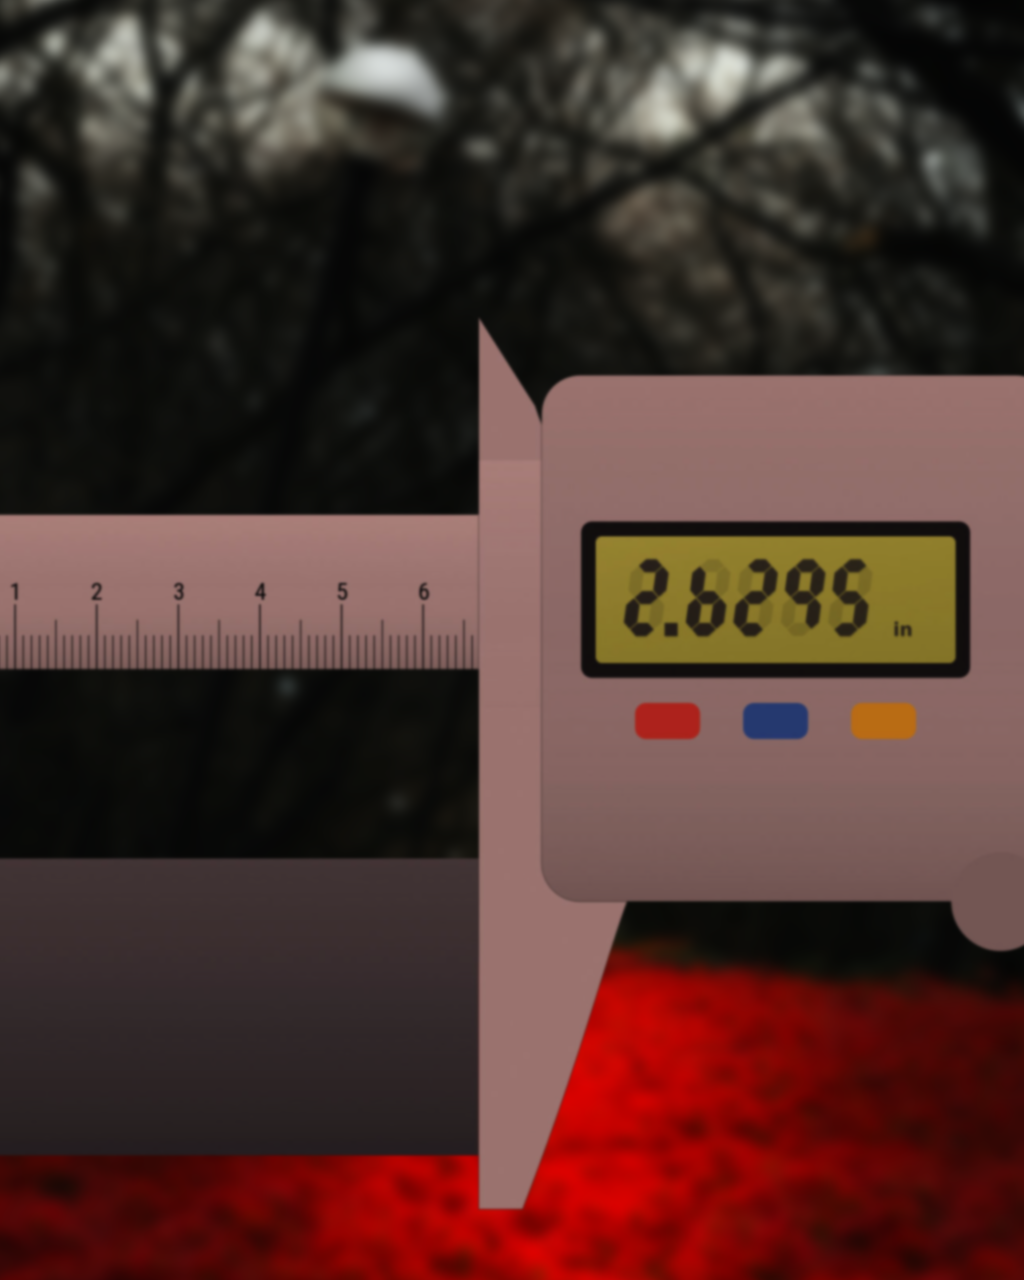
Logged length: 2.6295 in
